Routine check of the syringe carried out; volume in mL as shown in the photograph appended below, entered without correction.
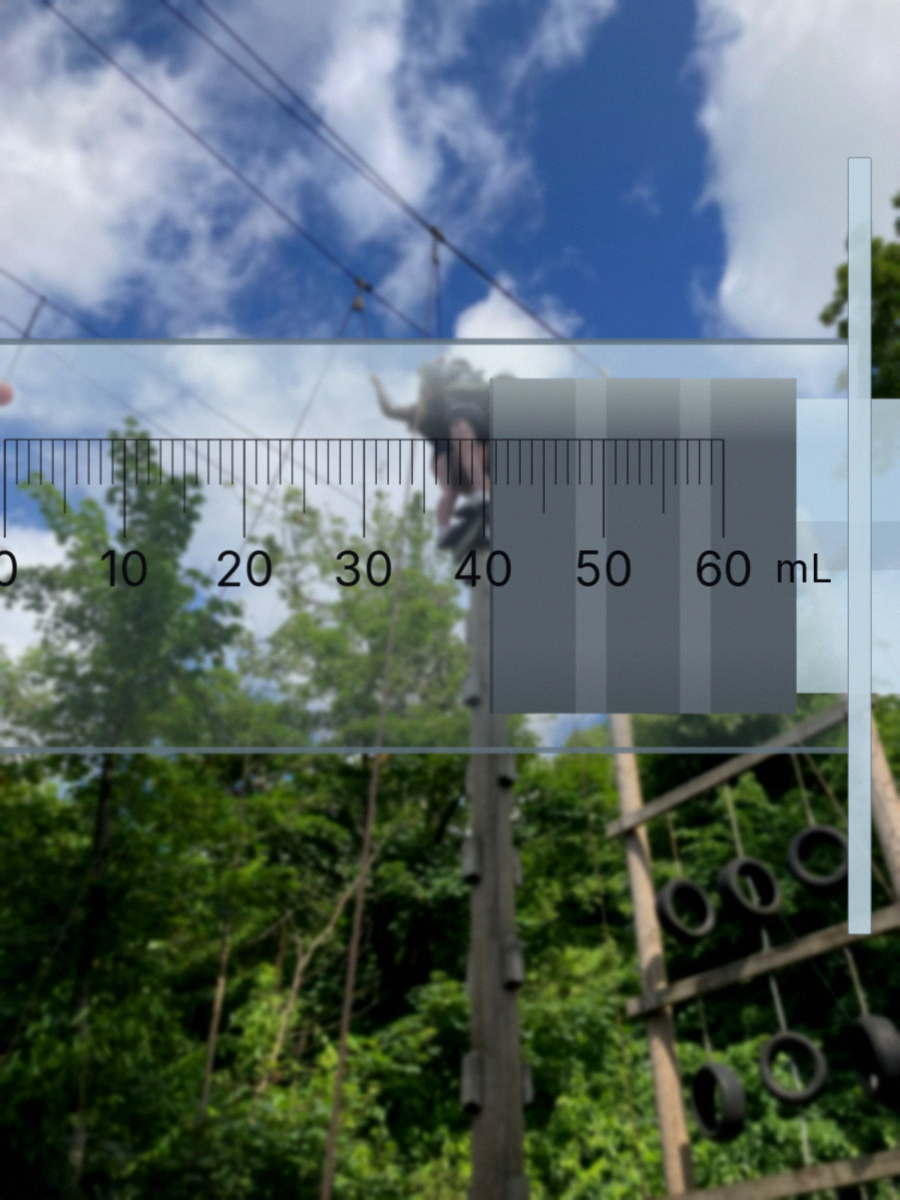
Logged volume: 40.5 mL
